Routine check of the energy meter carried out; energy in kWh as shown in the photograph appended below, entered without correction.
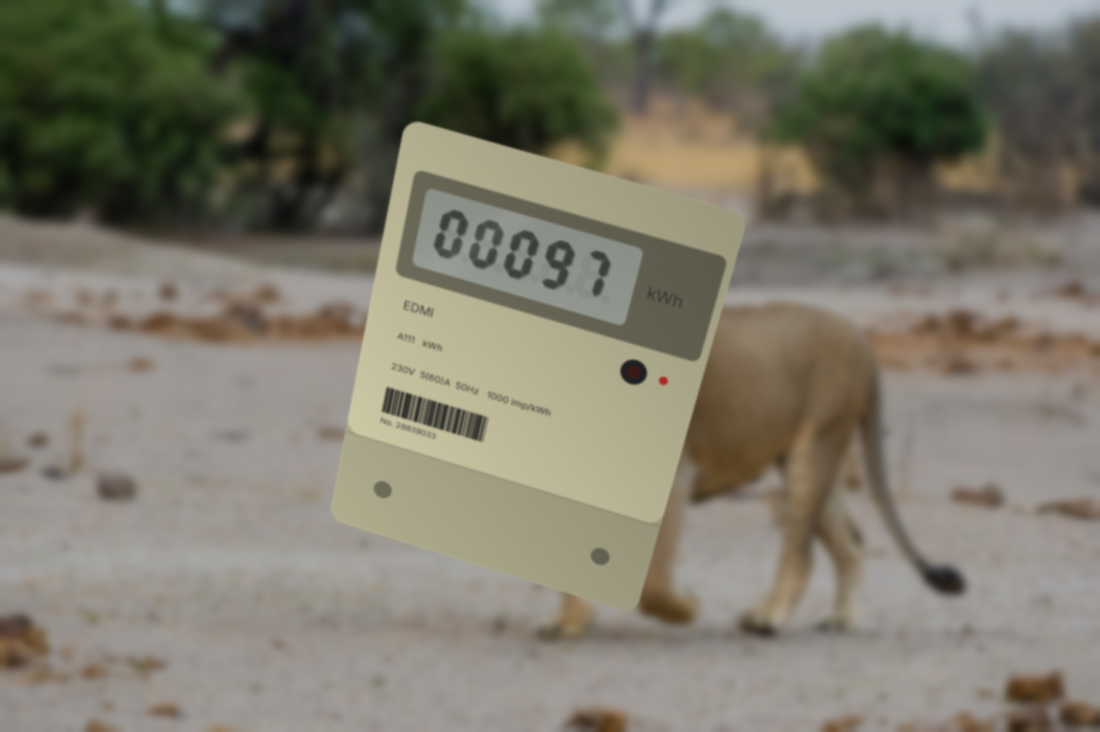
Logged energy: 97 kWh
